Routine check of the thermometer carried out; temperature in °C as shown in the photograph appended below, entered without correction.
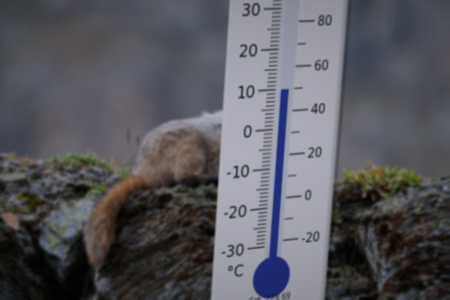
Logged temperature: 10 °C
